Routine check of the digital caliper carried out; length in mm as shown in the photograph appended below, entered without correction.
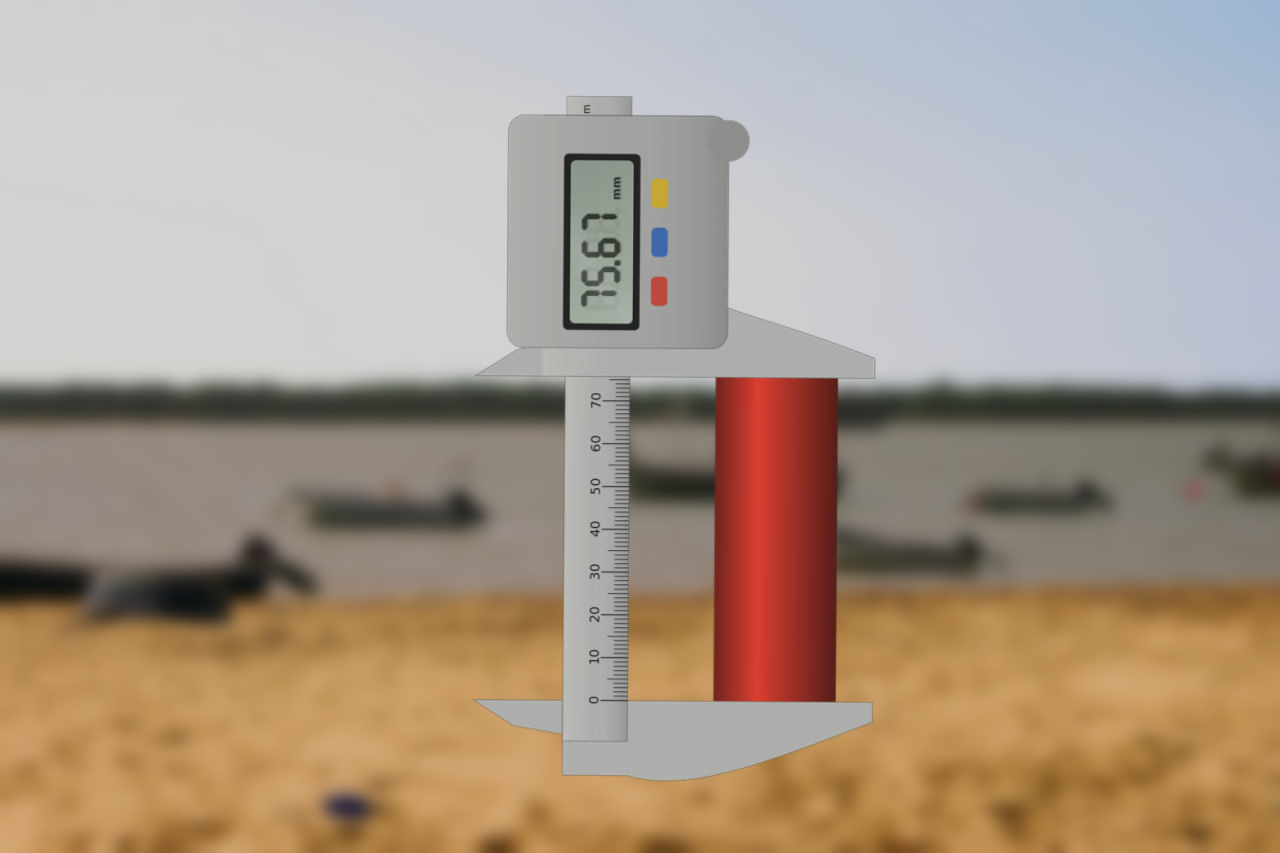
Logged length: 75.67 mm
